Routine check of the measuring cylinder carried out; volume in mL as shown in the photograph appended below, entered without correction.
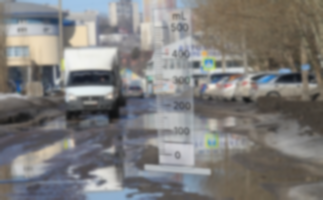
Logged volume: 50 mL
